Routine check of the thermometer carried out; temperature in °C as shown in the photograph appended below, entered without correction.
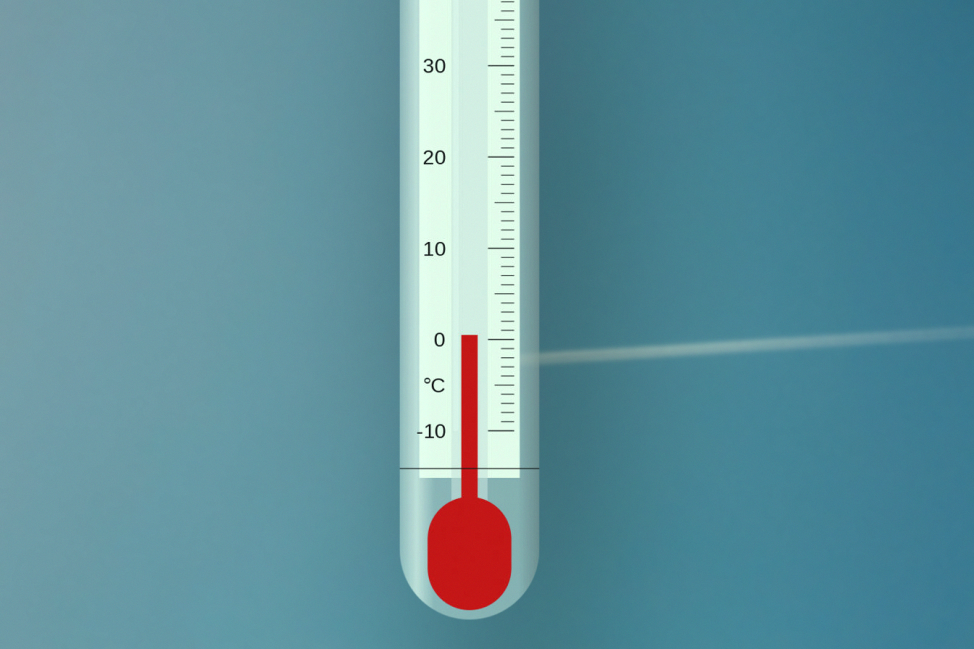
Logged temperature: 0.5 °C
